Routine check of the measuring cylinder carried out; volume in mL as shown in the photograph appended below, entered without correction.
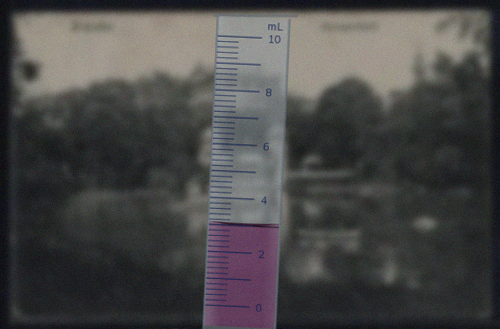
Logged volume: 3 mL
